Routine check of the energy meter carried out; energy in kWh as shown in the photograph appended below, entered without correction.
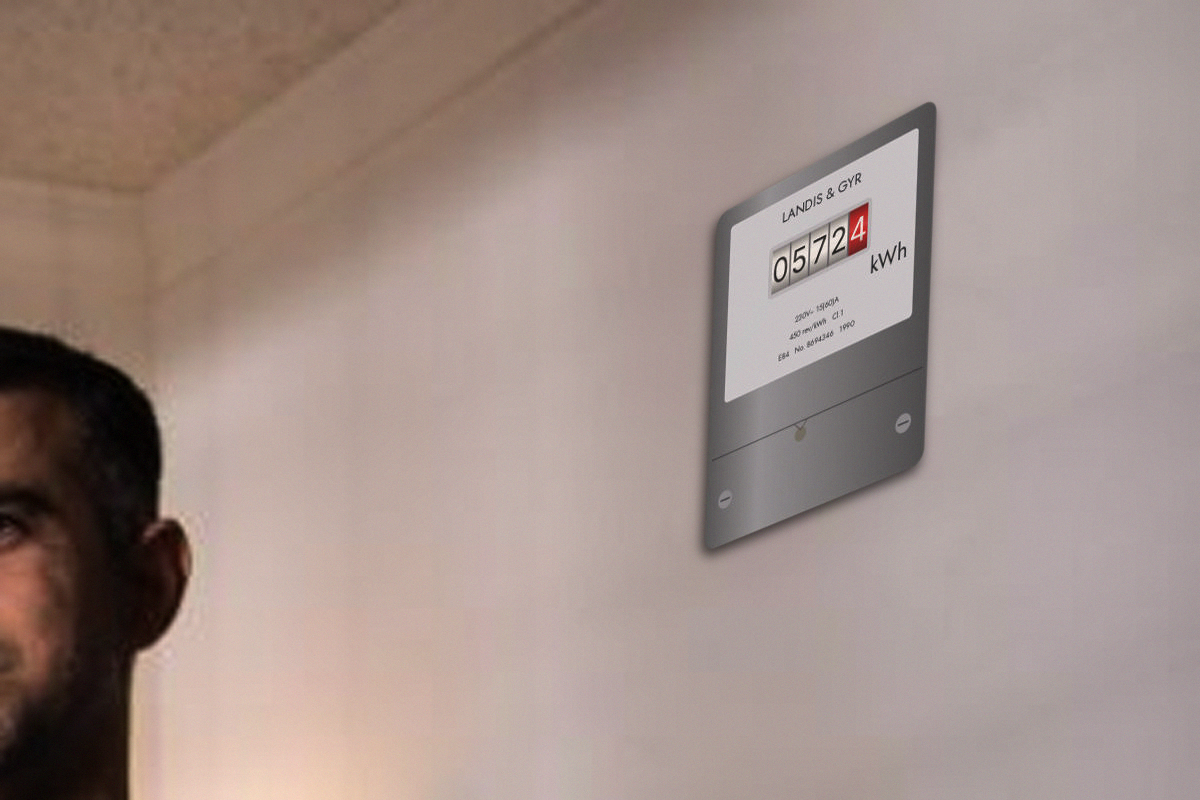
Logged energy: 572.4 kWh
